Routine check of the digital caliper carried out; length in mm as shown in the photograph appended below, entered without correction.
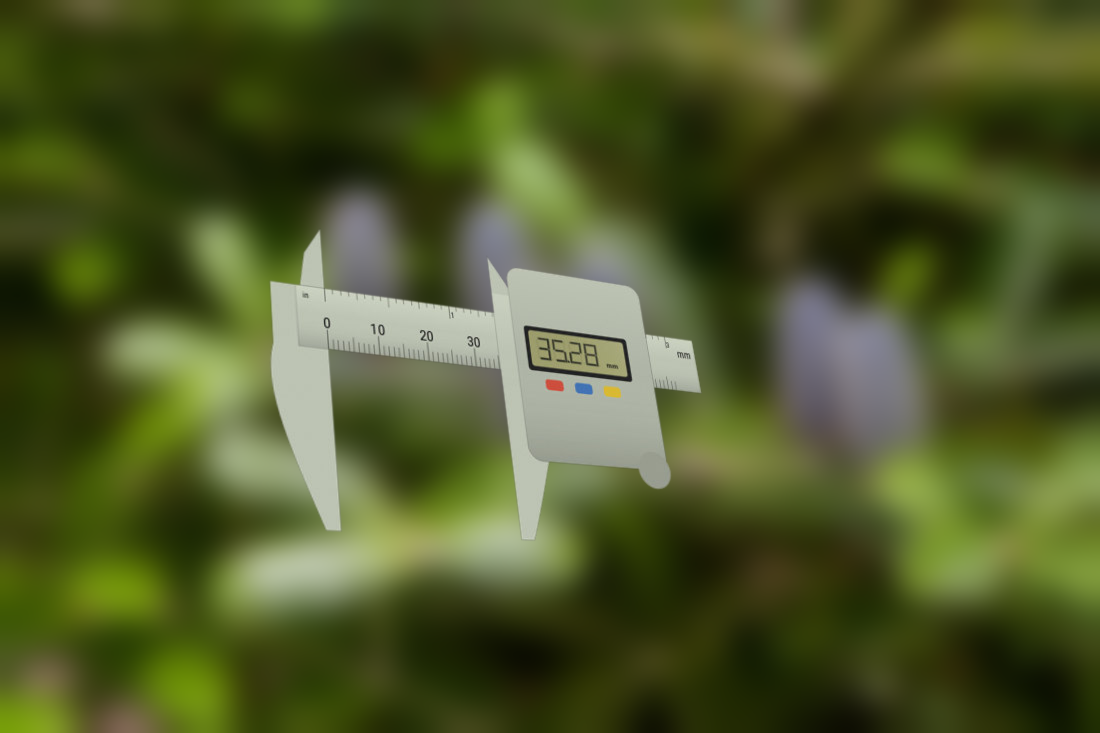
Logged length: 35.28 mm
